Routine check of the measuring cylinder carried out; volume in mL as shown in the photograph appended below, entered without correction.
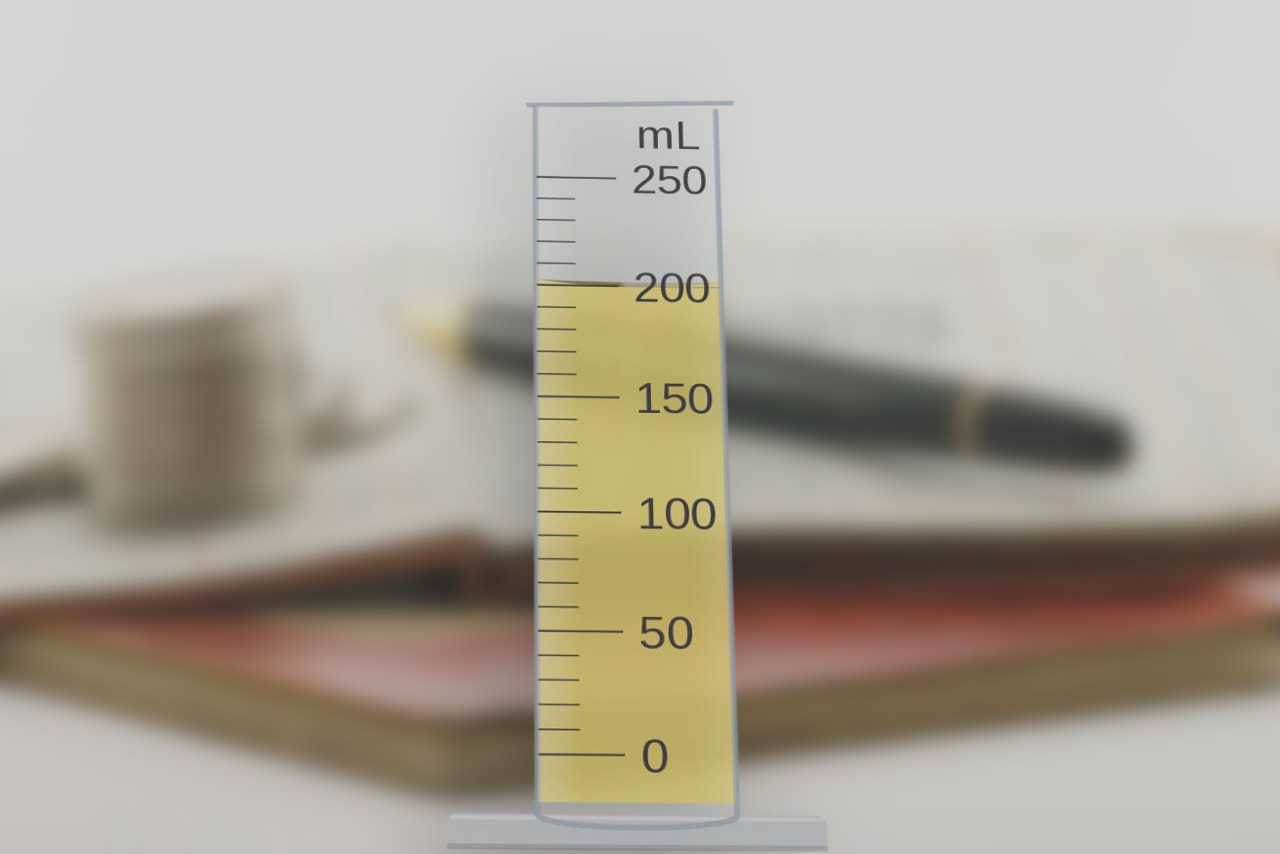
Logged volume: 200 mL
